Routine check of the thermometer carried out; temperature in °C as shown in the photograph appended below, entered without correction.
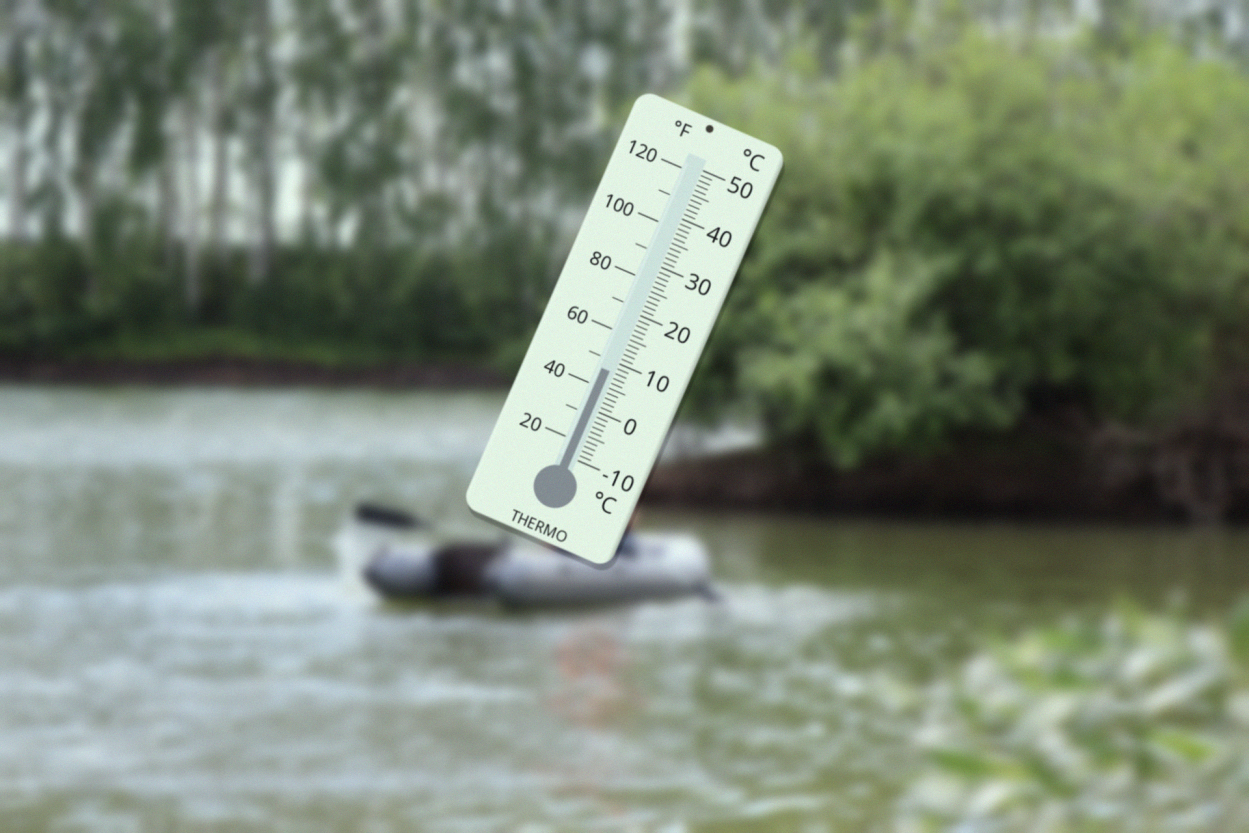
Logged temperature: 8 °C
